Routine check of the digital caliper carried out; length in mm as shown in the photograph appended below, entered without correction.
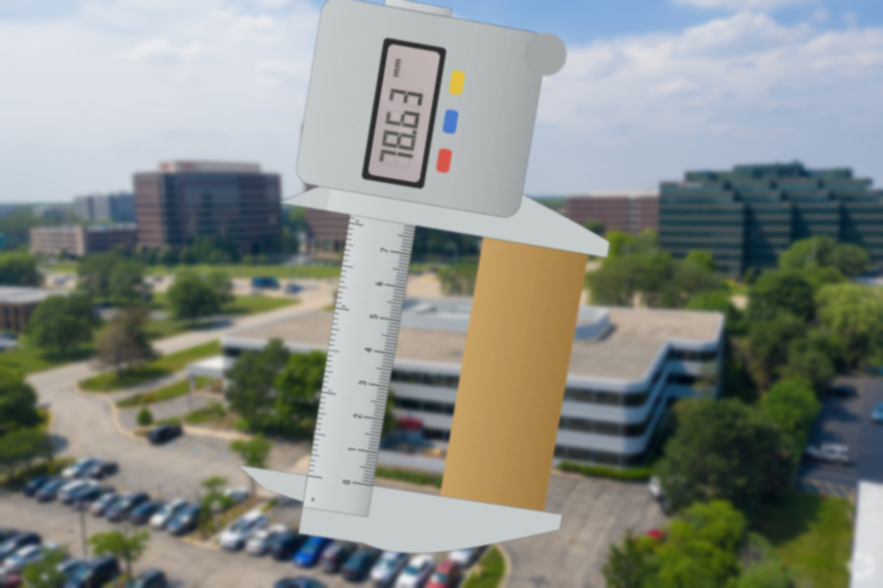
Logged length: 78.63 mm
